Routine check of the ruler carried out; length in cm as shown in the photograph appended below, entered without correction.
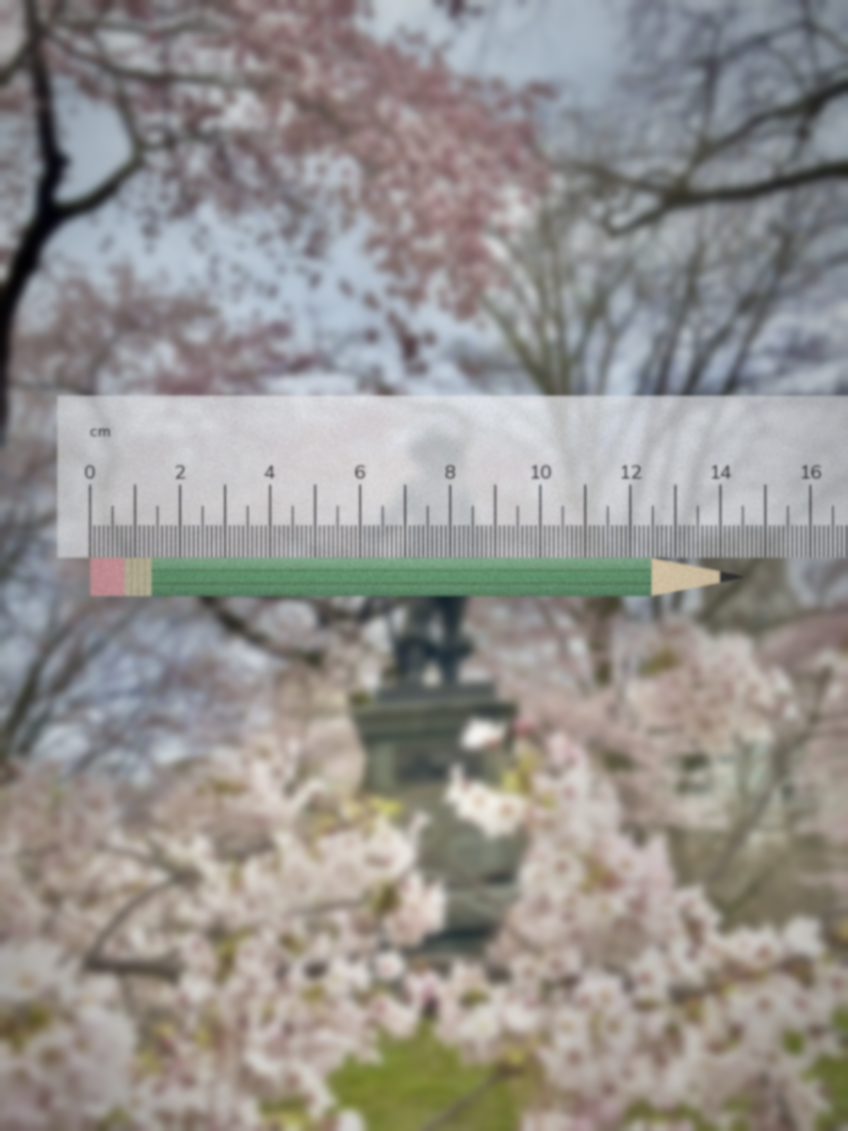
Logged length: 14.5 cm
